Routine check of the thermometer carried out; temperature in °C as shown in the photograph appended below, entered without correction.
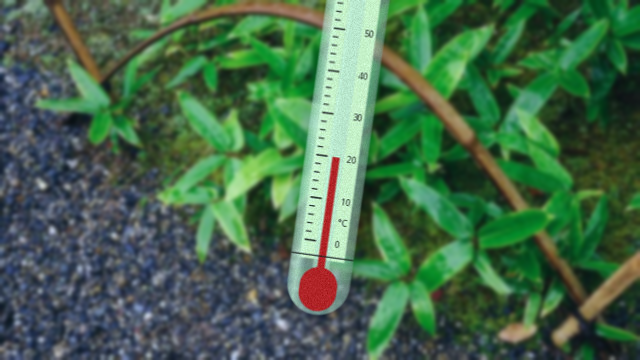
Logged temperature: 20 °C
